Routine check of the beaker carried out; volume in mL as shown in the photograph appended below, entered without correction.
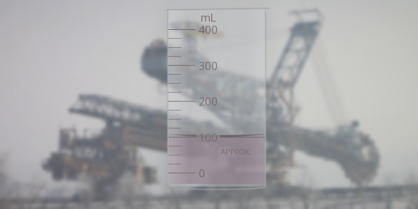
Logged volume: 100 mL
